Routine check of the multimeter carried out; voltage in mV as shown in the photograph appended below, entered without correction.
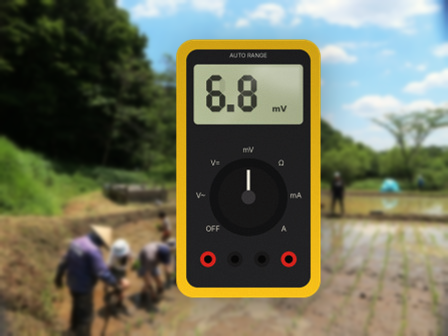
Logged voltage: 6.8 mV
